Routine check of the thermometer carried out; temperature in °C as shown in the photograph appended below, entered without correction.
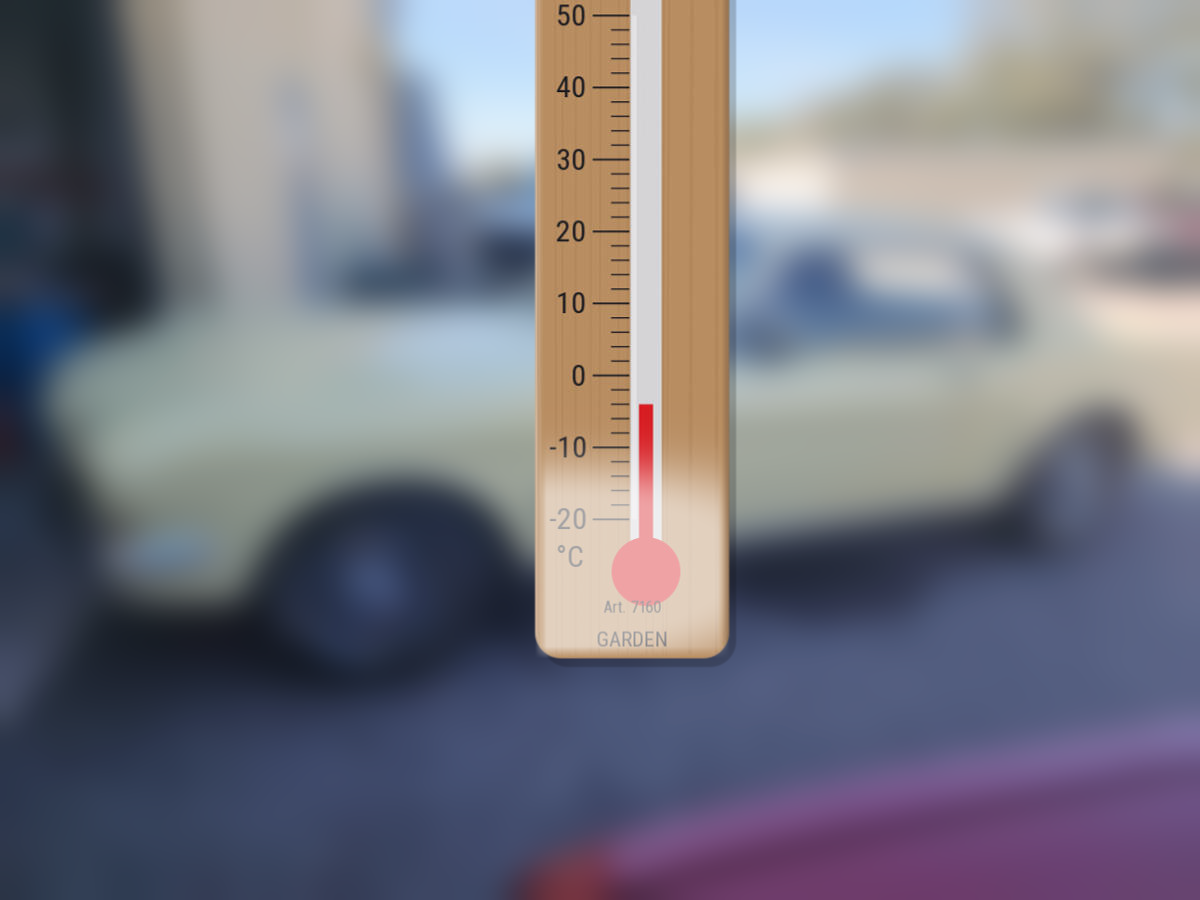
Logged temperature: -4 °C
